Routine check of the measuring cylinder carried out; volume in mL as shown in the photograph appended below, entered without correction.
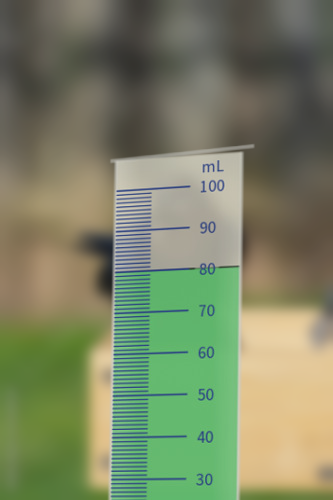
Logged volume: 80 mL
